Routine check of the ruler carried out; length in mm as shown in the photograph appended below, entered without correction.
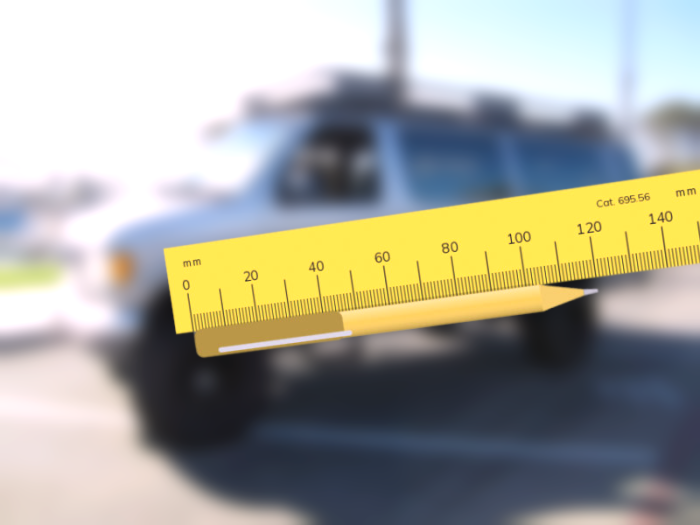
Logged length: 120 mm
